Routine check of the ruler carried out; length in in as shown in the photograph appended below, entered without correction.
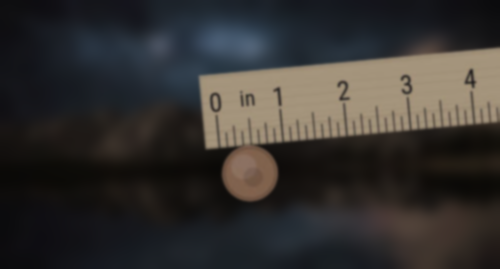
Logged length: 0.875 in
